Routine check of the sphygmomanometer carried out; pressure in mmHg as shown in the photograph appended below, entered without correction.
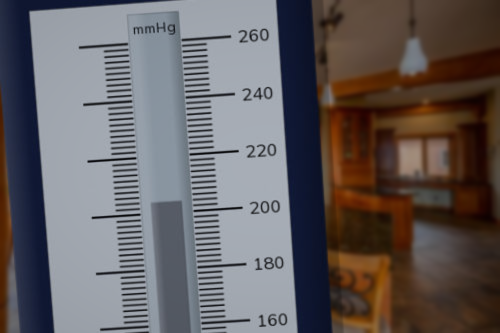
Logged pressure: 204 mmHg
